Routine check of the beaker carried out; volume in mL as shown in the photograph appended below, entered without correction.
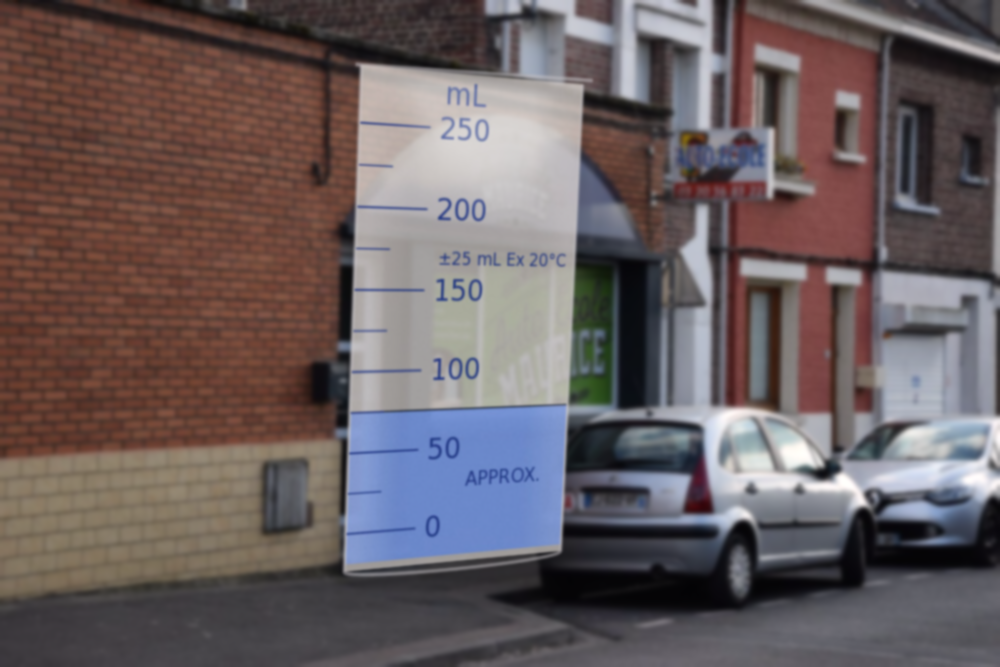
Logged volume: 75 mL
